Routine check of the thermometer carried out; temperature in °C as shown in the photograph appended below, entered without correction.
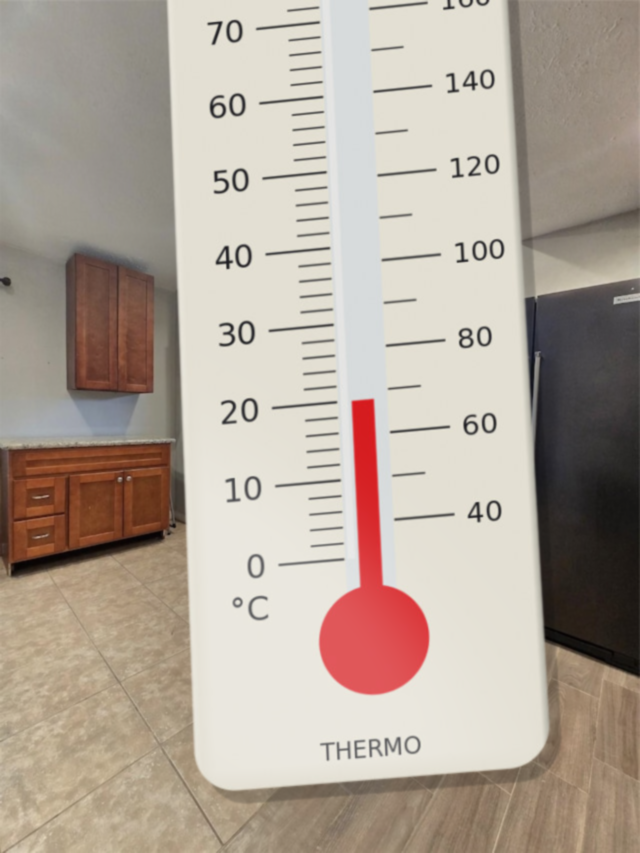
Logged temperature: 20 °C
